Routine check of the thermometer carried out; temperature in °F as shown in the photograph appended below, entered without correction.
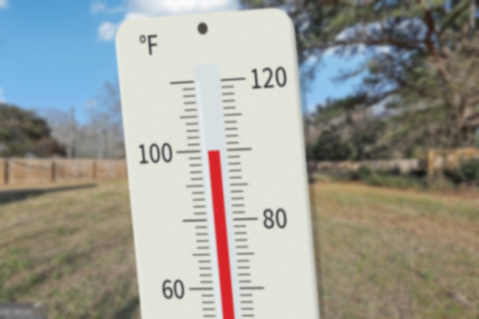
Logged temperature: 100 °F
